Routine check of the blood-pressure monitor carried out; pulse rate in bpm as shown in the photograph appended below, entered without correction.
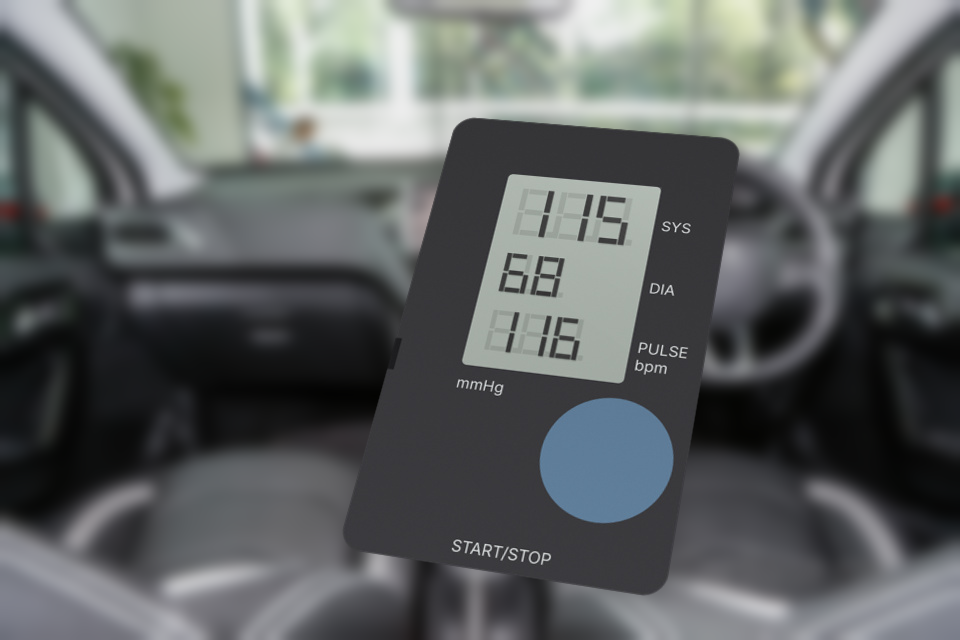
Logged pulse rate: 116 bpm
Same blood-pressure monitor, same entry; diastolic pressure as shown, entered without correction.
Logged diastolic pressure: 68 mmHg
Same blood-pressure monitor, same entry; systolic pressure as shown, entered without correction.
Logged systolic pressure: 115 mmHg
